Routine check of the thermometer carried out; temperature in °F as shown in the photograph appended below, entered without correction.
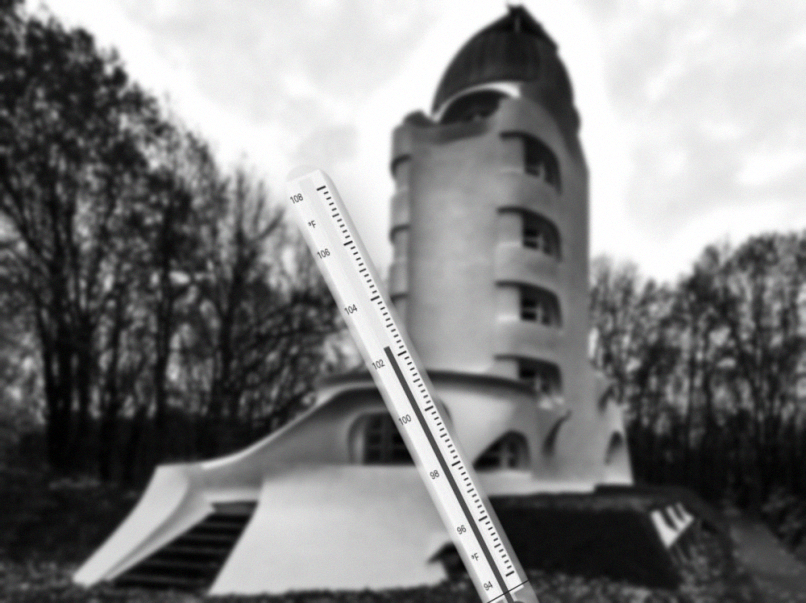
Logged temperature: 102.4 °F
